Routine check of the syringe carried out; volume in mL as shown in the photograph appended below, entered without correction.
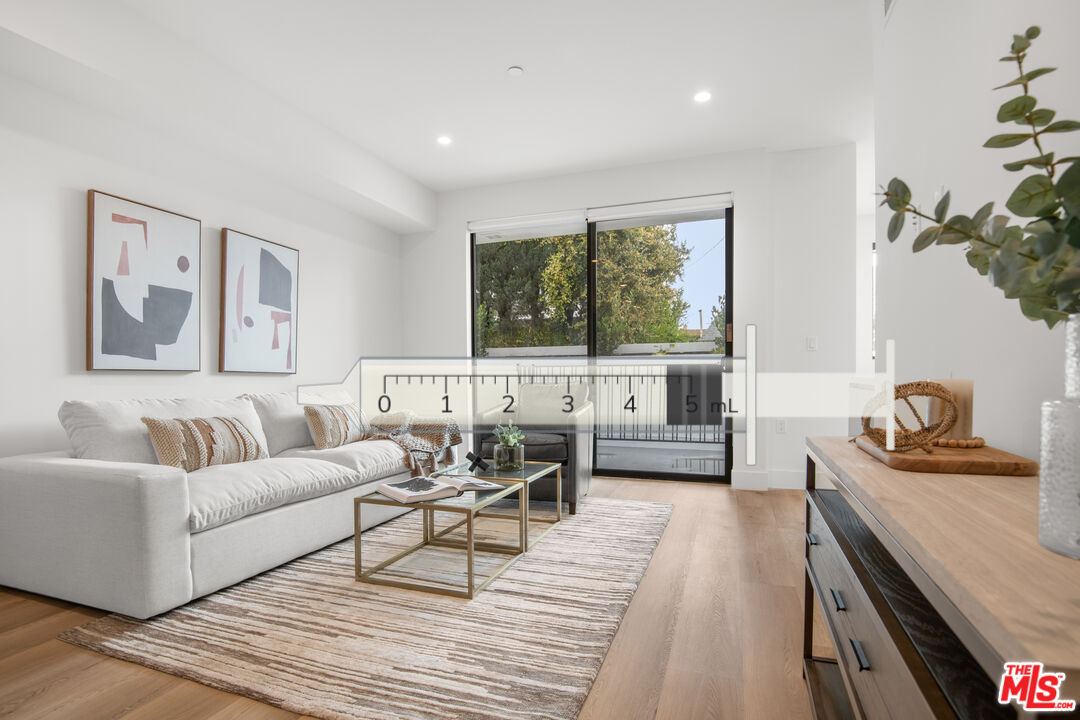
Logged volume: 4.6 mL
